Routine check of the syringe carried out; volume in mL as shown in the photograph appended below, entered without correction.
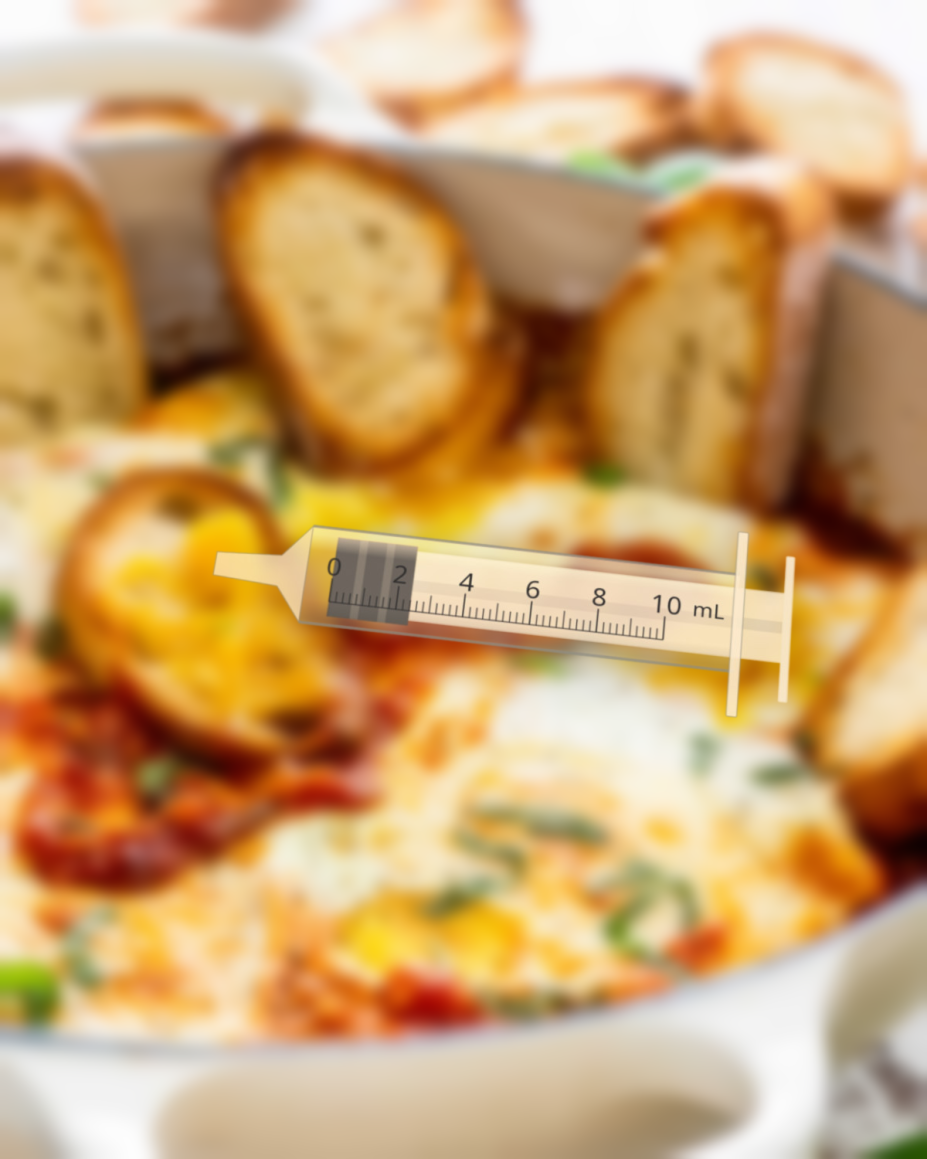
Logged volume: 0 mL
